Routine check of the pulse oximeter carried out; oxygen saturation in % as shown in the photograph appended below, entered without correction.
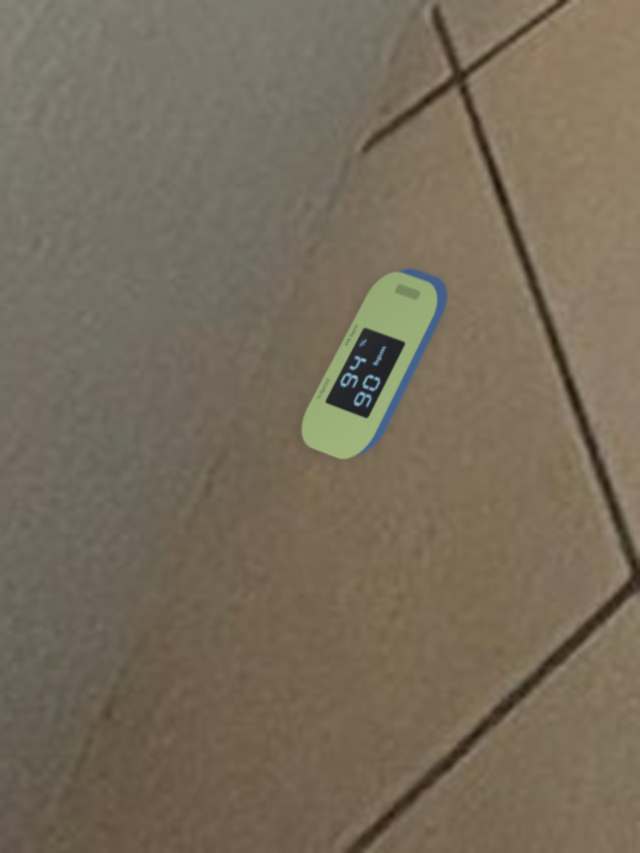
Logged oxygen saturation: 94 %
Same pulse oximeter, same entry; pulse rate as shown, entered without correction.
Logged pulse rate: 90 bpm
